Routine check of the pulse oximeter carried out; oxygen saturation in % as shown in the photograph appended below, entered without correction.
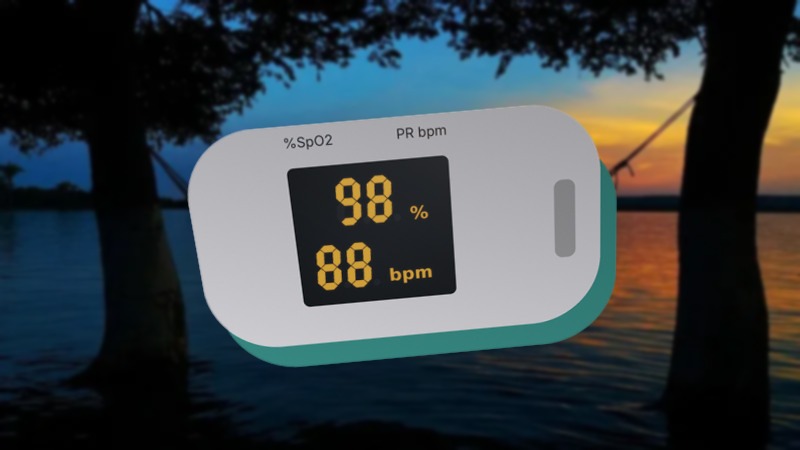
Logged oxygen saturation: 98 %
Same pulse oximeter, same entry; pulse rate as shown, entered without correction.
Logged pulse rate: 88 bpm
